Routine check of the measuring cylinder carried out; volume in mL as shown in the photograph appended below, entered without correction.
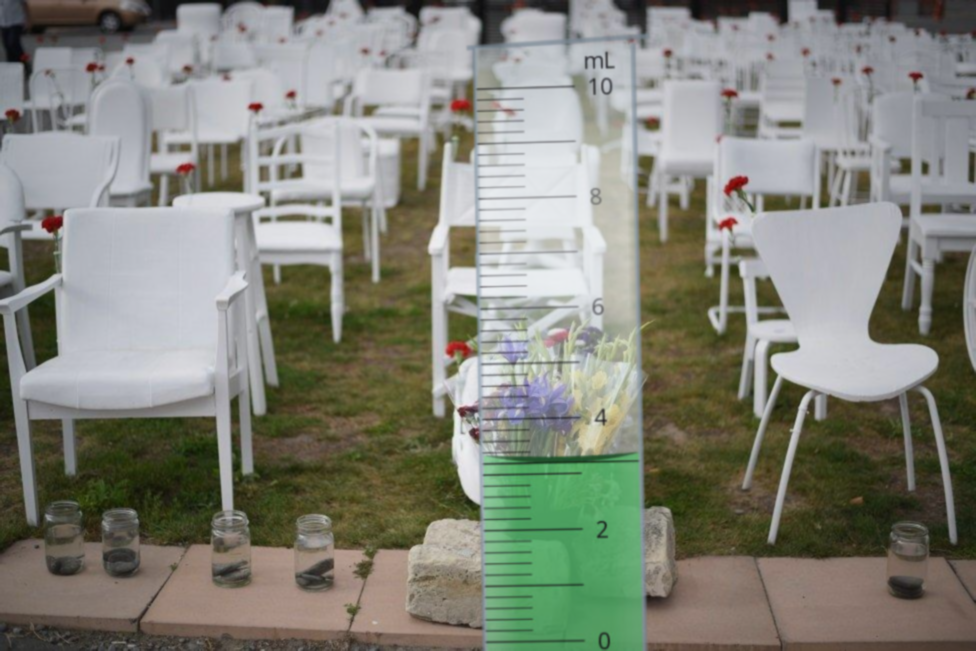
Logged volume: 3.2 mL
